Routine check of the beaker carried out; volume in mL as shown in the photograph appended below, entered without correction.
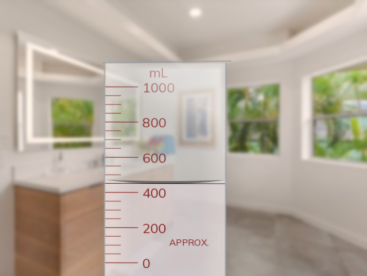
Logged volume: 450 mL
